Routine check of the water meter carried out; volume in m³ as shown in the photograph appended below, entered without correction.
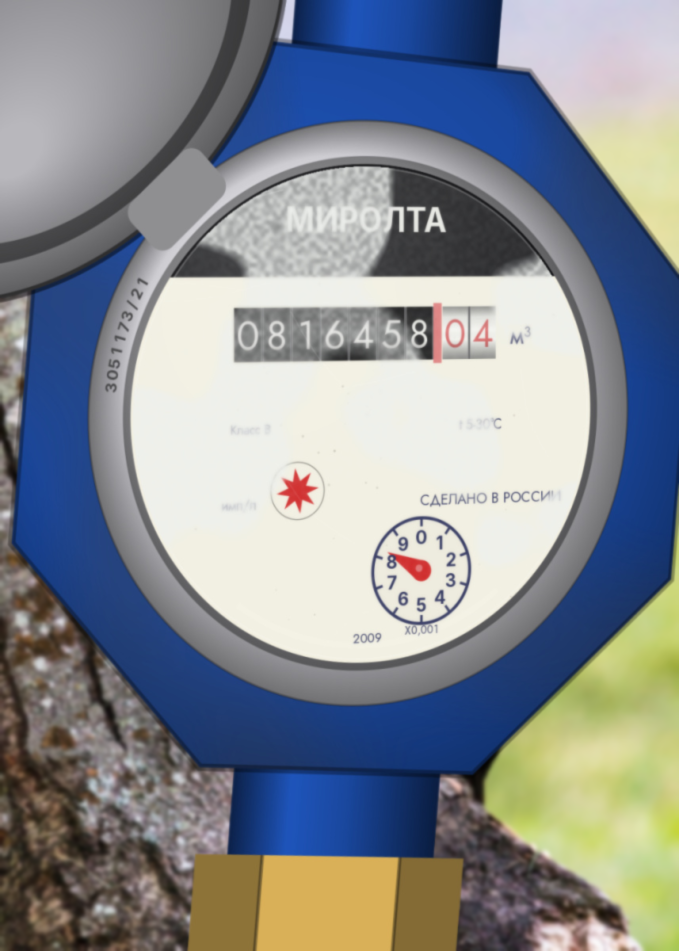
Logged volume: 816458.048 m³
